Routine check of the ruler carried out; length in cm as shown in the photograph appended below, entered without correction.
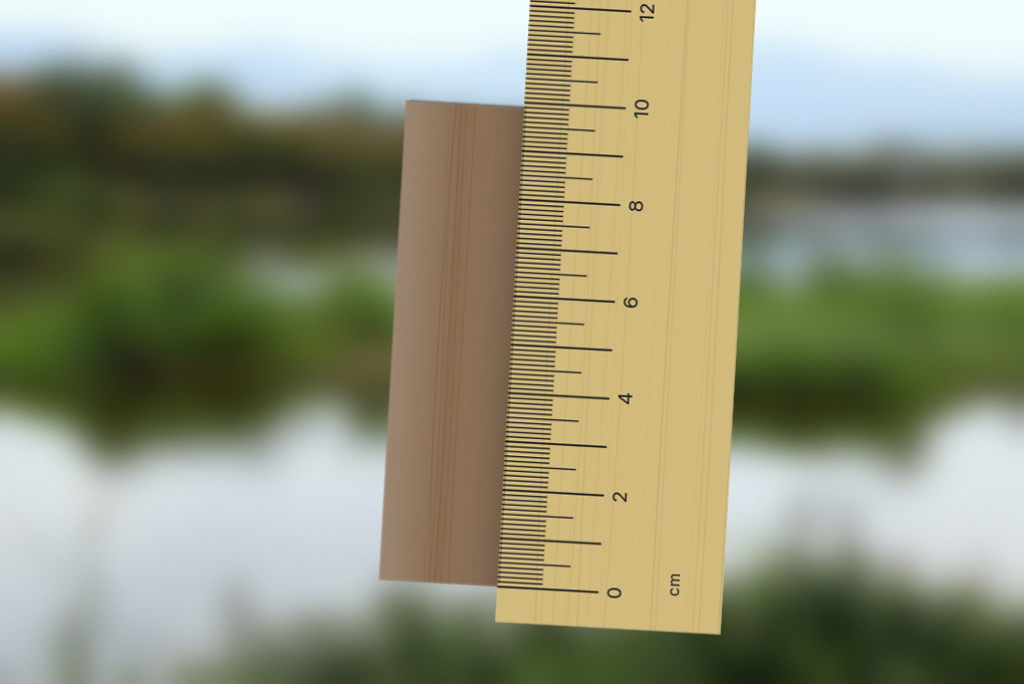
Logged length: 9.9 cm
